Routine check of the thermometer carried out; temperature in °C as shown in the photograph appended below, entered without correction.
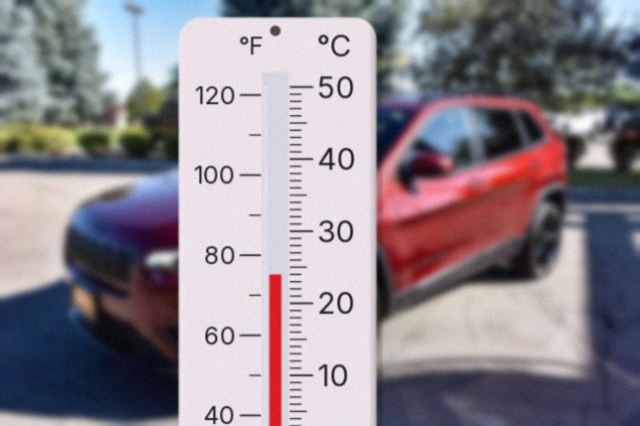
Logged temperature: 24 °C
